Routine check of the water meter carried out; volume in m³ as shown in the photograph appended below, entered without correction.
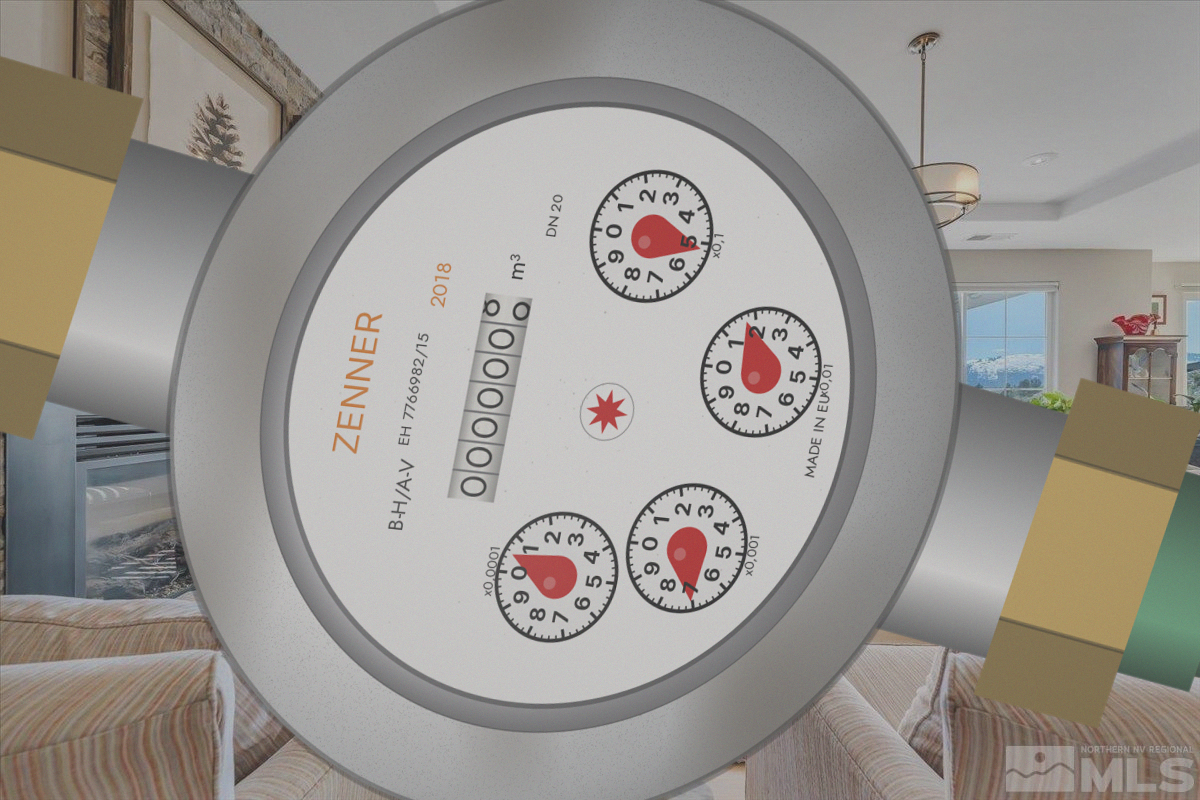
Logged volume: 8.5170 m³
